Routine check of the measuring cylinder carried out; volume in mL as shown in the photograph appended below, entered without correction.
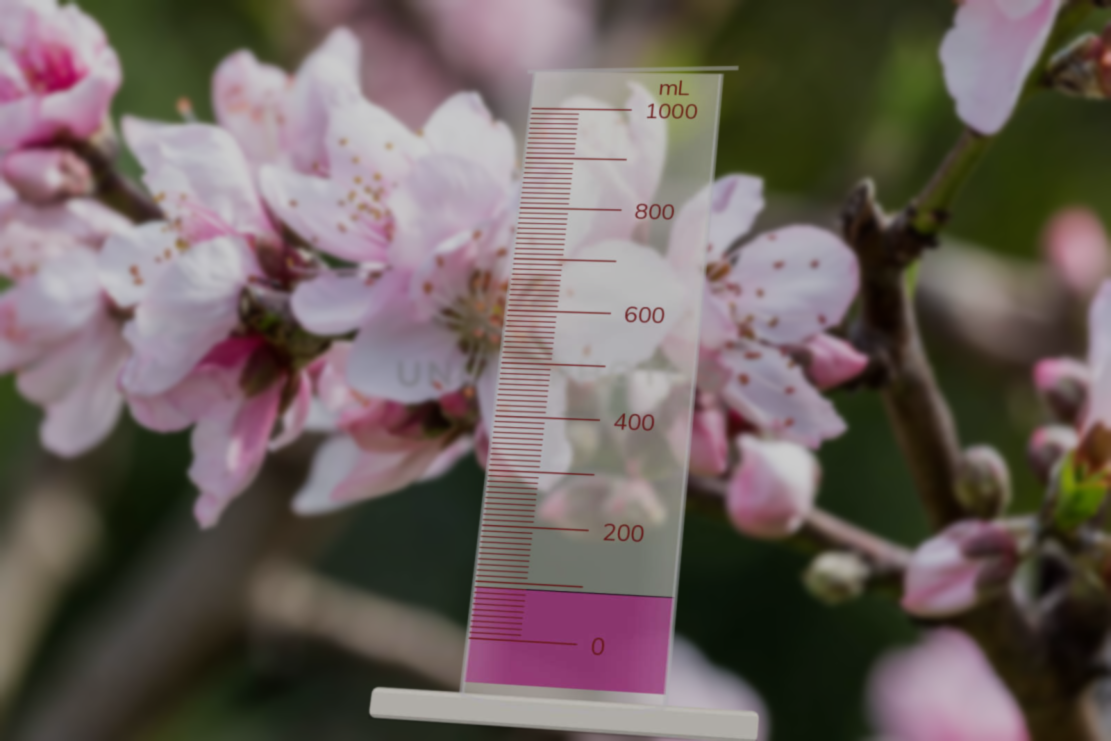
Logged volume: 90 mL
